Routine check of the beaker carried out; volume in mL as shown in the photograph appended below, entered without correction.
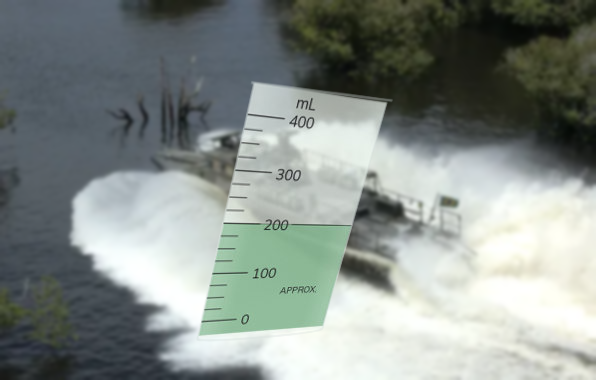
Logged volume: 200 mL
